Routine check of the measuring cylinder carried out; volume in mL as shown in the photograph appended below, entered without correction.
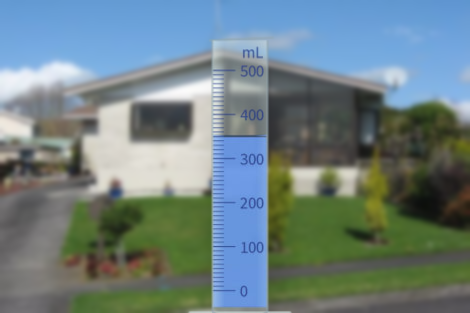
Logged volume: 350 mL
